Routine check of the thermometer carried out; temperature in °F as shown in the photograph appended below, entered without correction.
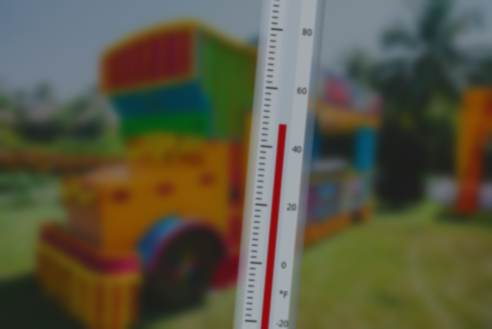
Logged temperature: 48 °F
